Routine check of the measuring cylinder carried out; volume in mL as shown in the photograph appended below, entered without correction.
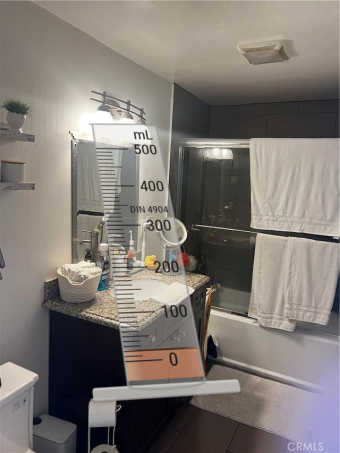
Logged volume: 20 mL
